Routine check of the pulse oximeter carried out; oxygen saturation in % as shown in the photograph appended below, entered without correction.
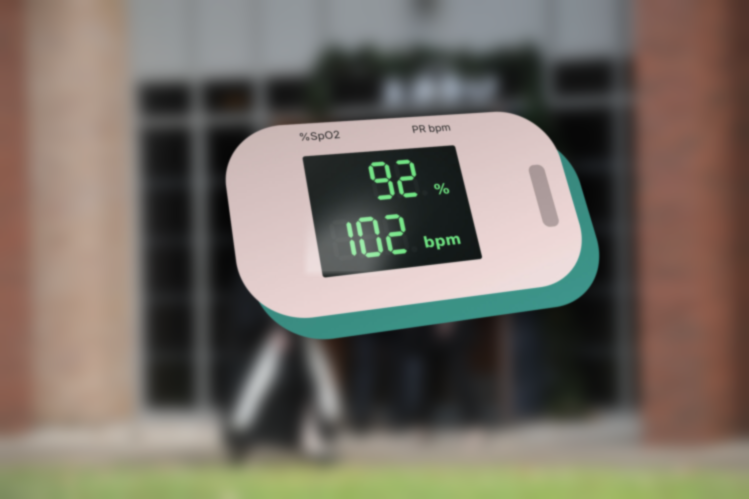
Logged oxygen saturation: 92 %
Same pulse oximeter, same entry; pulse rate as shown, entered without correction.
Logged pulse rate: 102 bpm
